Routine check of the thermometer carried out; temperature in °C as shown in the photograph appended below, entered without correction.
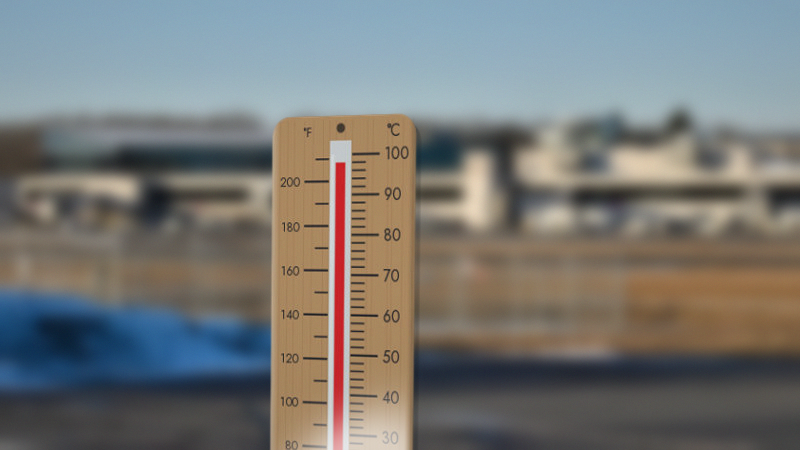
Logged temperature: 98 °C
